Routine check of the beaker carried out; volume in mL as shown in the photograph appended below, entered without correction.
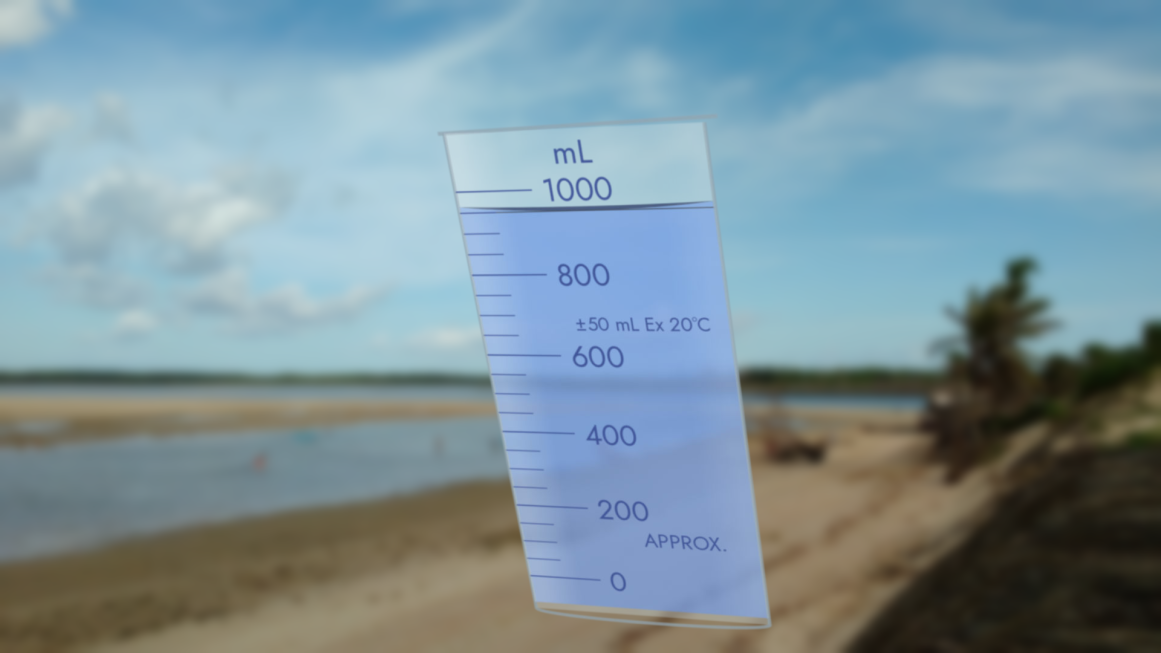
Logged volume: 950 mL
